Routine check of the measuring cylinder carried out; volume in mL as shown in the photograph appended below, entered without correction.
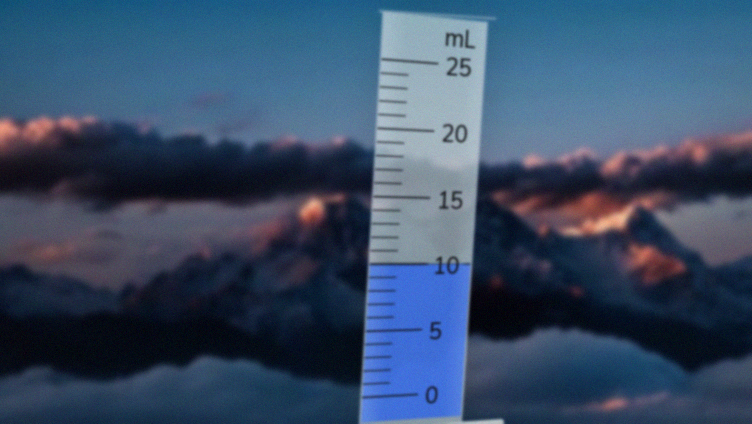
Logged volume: 10 mL
